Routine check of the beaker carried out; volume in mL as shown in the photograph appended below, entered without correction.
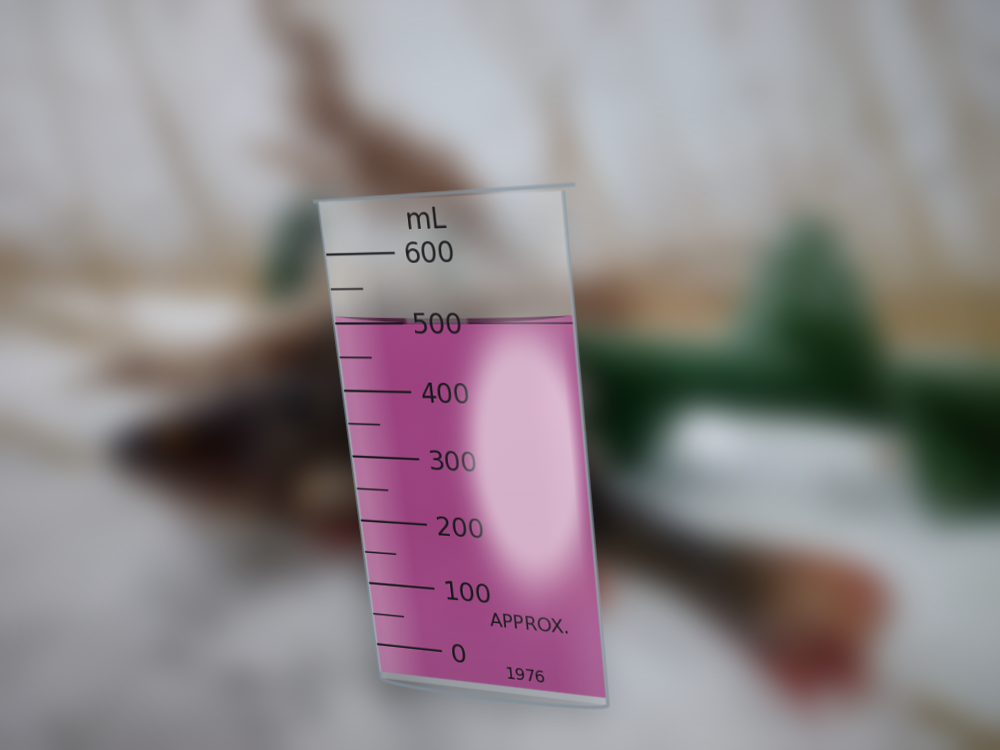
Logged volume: 500 mL
